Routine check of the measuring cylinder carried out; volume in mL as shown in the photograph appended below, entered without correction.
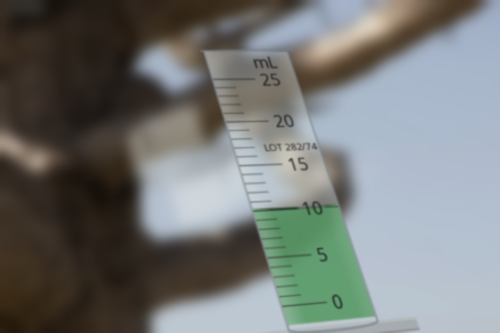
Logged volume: 10 mL
